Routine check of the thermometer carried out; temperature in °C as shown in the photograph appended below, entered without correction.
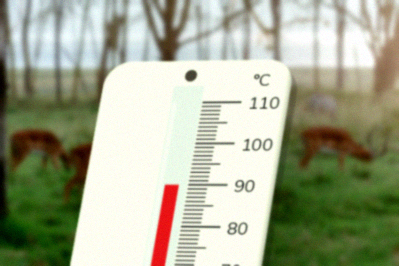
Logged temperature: 90 °C
